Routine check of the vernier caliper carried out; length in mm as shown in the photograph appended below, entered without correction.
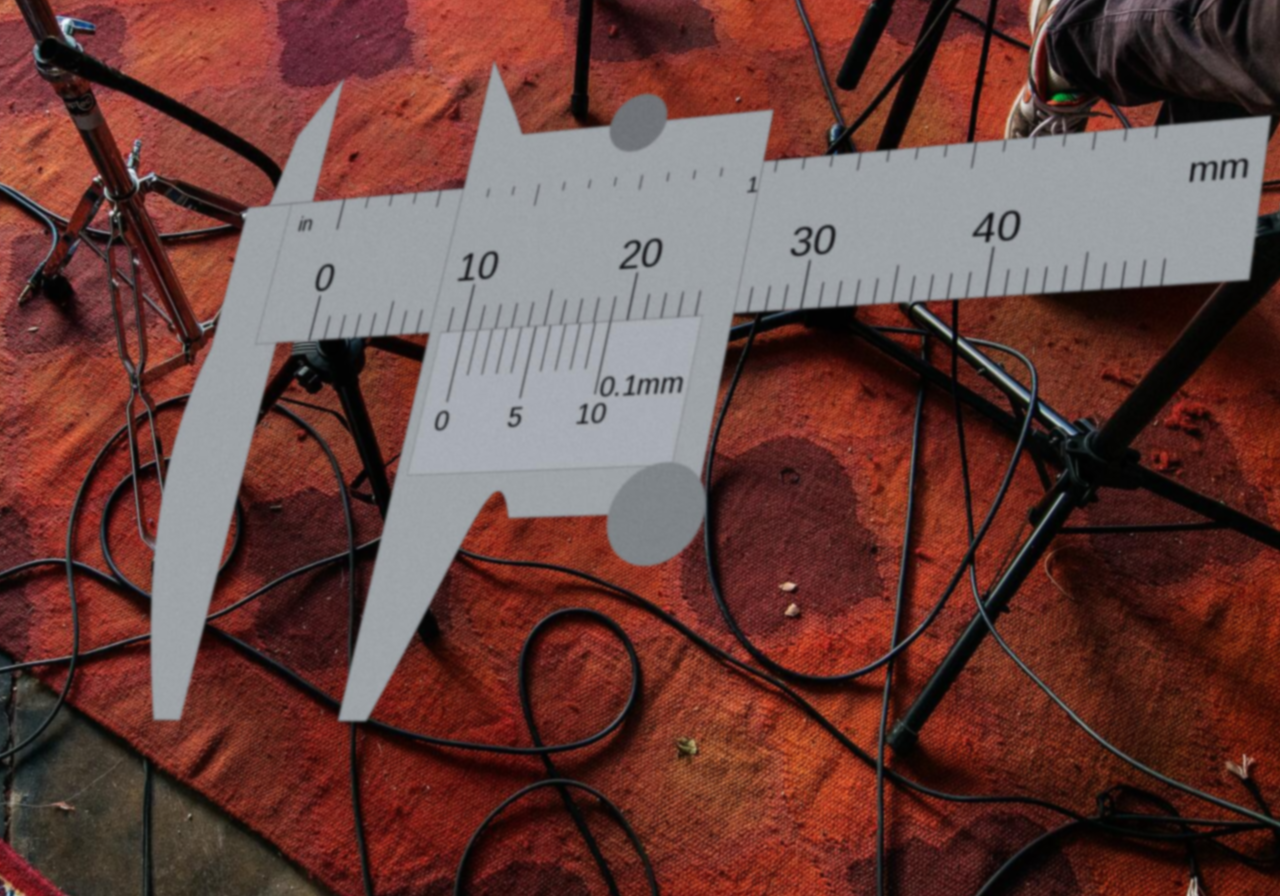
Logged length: 10.0 mm
